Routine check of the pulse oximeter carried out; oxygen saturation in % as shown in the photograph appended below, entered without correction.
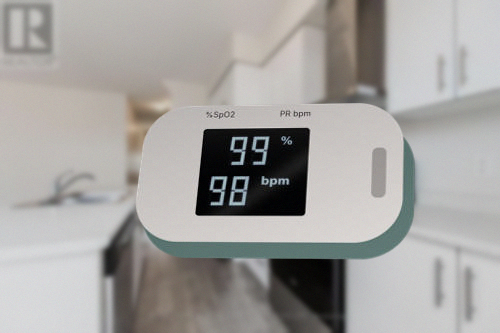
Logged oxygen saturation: 99 %
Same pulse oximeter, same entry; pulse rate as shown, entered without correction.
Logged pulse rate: 98 bpm
